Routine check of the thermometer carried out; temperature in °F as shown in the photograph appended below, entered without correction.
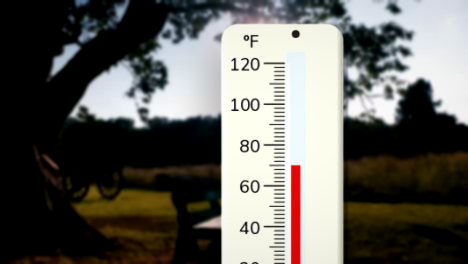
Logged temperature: 70 °F
